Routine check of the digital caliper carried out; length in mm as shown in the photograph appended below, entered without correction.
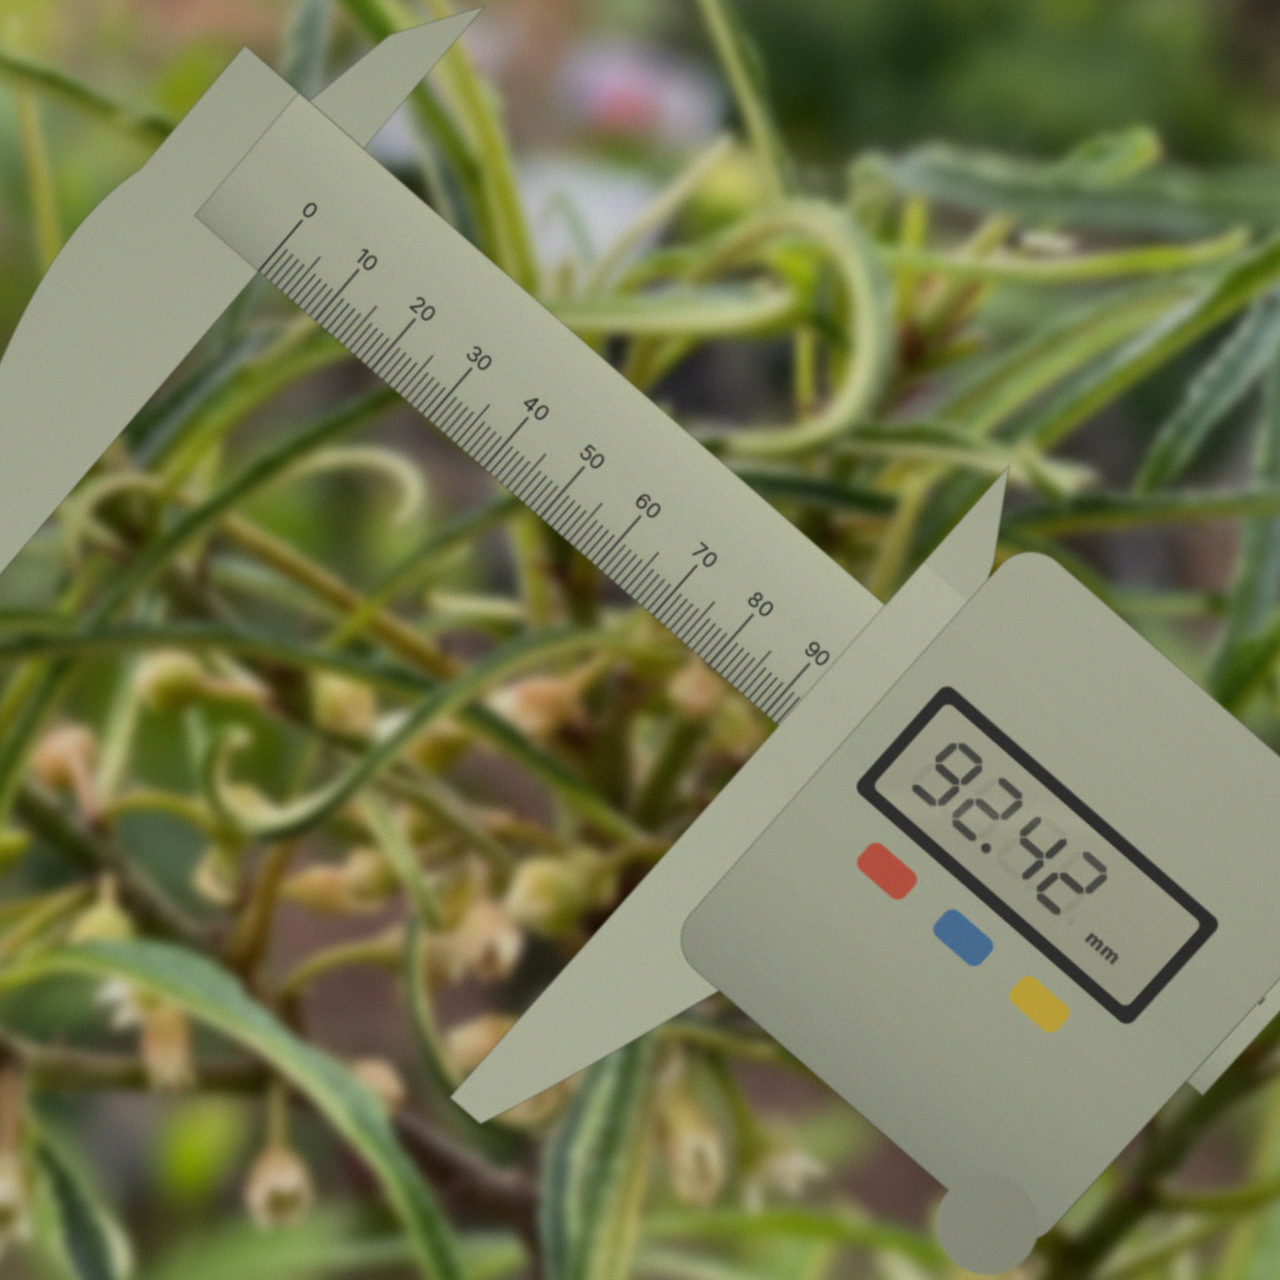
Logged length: 92.42 mm
